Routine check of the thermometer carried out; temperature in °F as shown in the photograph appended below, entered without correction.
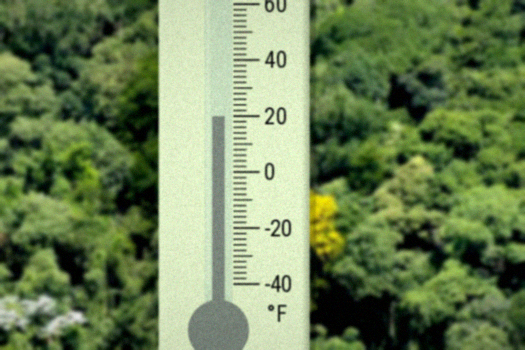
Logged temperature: 20 °F
